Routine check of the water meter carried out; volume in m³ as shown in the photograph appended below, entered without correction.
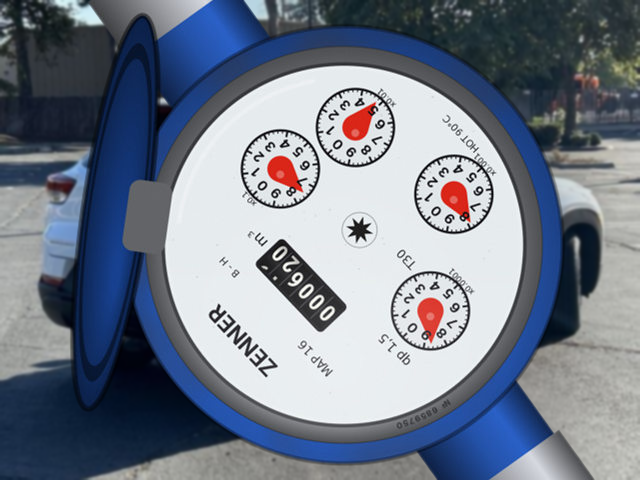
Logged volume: 619.7478 m³
